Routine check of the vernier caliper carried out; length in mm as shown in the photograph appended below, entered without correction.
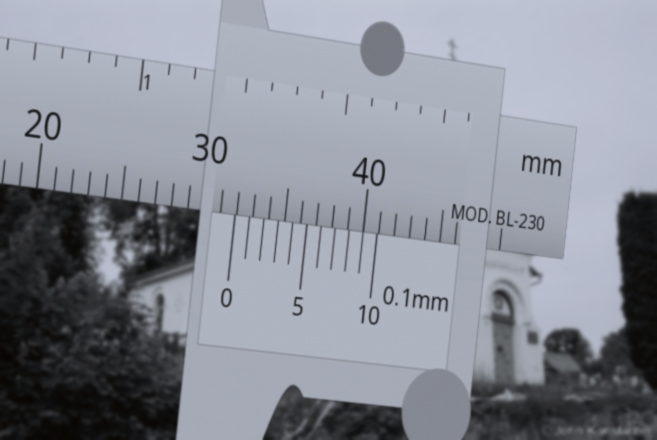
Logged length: 31.9 mm
